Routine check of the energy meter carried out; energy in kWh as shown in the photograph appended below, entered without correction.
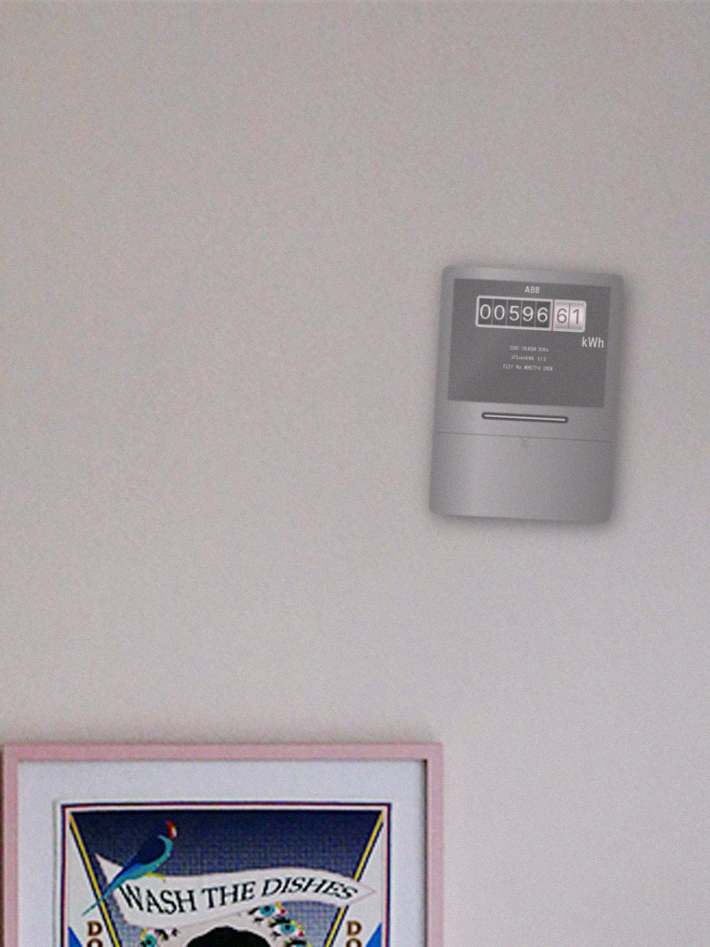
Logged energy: 596.61 kWh
